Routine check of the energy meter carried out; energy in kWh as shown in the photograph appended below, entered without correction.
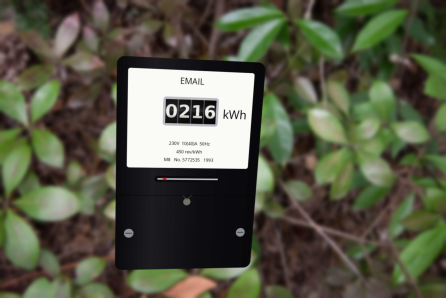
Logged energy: 216 kWh
